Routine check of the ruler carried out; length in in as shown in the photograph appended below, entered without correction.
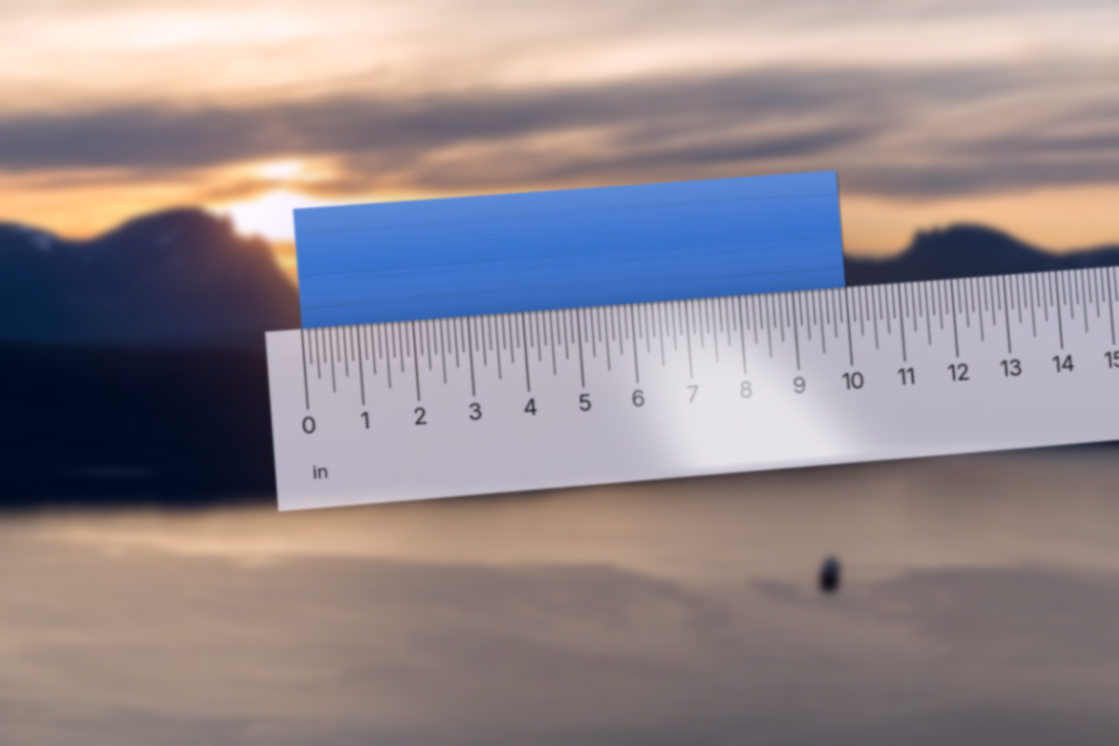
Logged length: 10 in
